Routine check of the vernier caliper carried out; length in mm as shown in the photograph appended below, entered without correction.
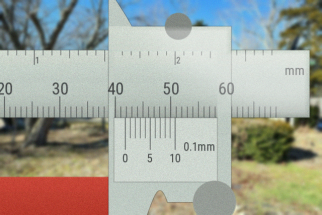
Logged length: 41.8 mm
